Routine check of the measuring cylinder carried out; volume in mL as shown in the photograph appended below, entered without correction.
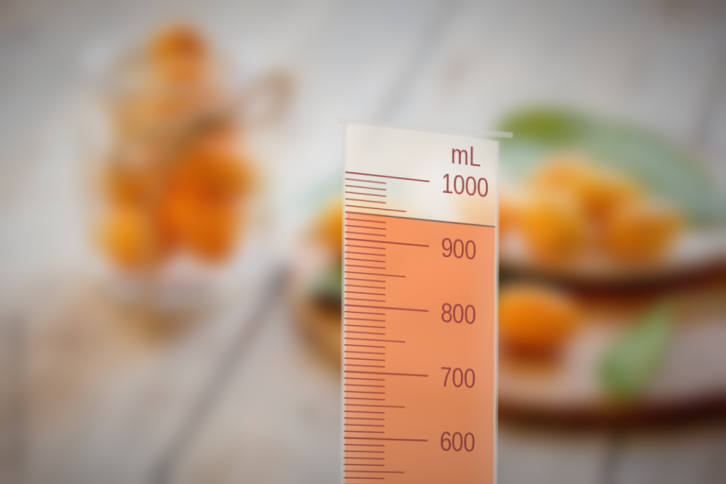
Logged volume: 940 mL
